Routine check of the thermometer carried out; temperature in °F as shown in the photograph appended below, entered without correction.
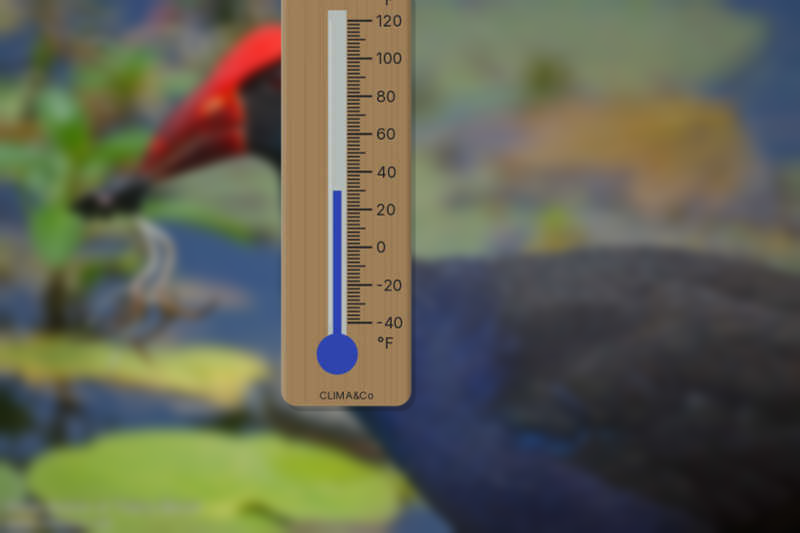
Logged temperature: 30 °F
